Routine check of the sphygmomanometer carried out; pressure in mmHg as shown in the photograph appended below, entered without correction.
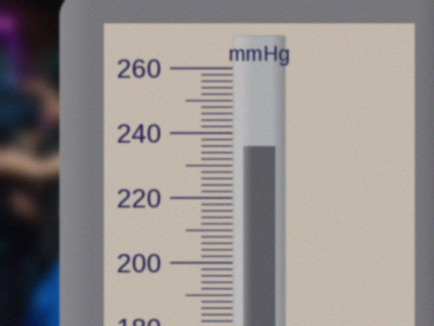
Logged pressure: 236 mmHg
